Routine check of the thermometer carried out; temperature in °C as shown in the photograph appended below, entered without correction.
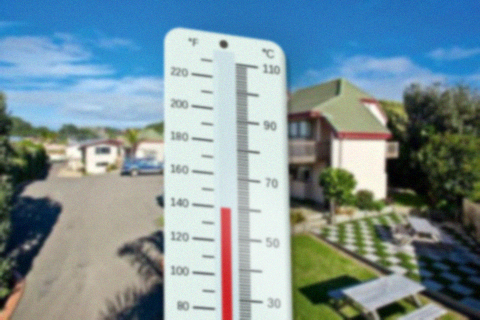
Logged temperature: 60 °C
